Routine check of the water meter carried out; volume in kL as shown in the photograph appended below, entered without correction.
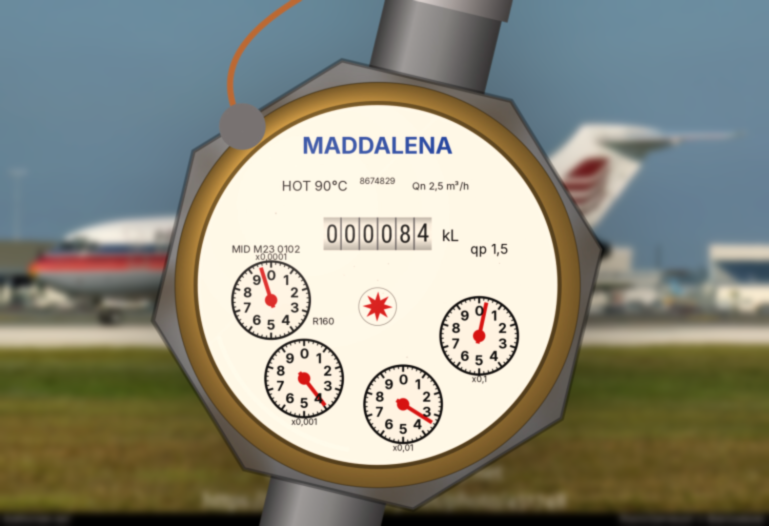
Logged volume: 84.0339 kL
